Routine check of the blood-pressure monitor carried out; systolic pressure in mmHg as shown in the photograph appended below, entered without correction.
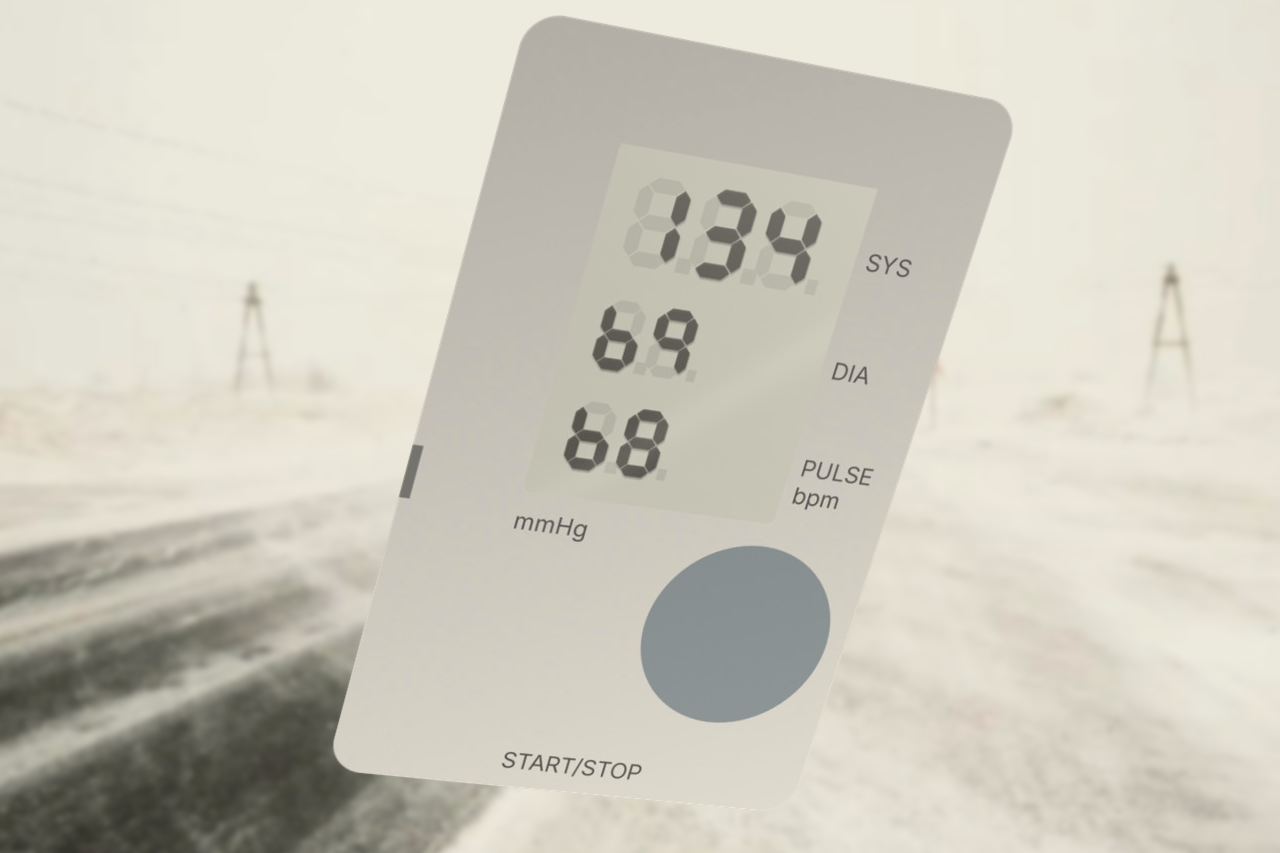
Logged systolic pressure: 134 mmHg
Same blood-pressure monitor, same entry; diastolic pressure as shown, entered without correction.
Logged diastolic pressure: 69 mmHg
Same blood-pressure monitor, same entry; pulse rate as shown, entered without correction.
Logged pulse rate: 68 bpm
